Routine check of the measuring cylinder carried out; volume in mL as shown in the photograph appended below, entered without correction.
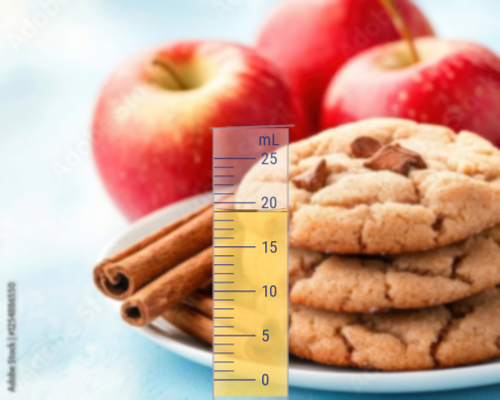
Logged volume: 19 mL
